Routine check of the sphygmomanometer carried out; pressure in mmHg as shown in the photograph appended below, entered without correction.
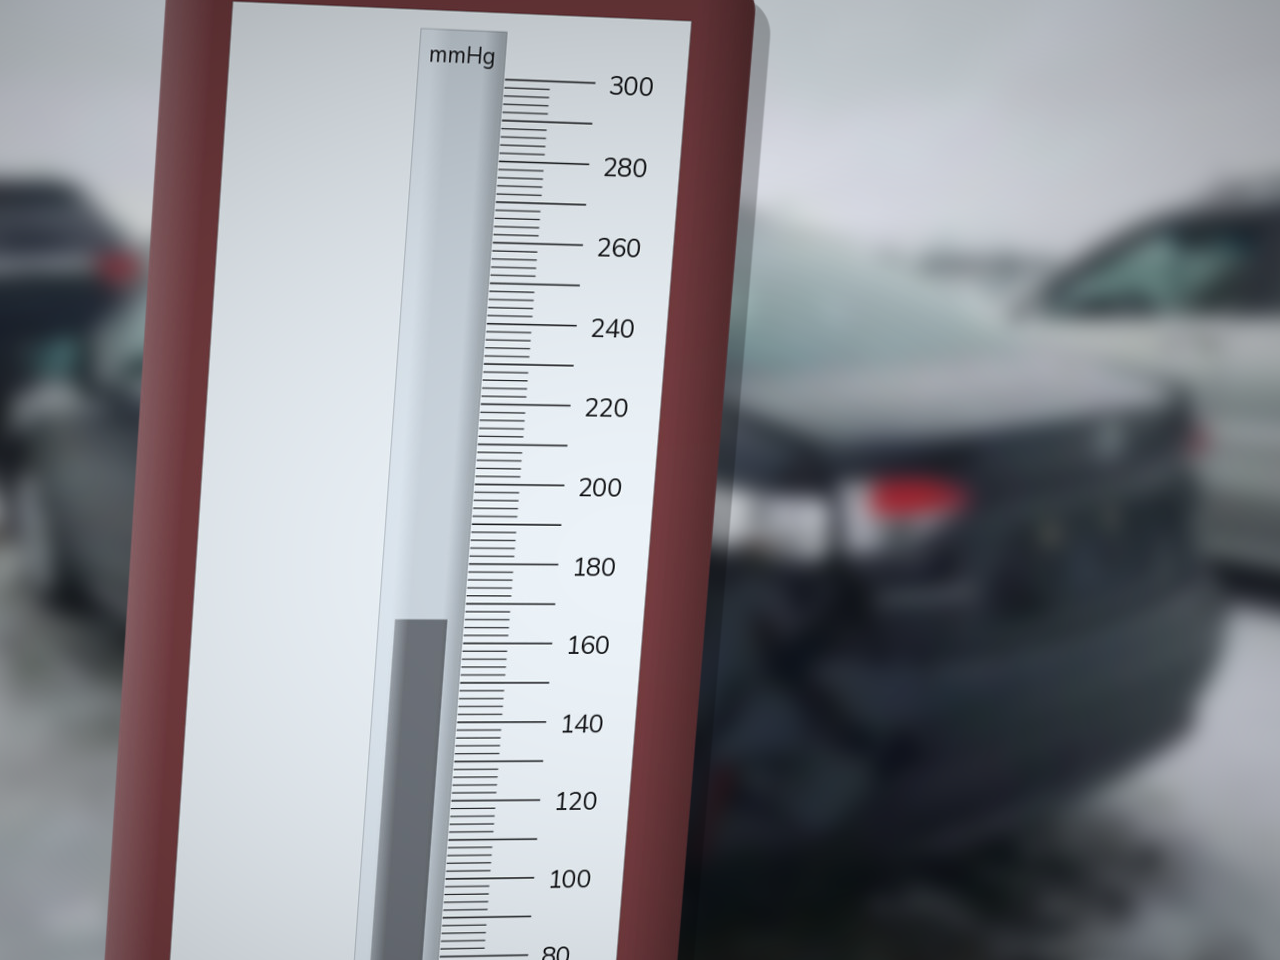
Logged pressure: 166 mmHg
